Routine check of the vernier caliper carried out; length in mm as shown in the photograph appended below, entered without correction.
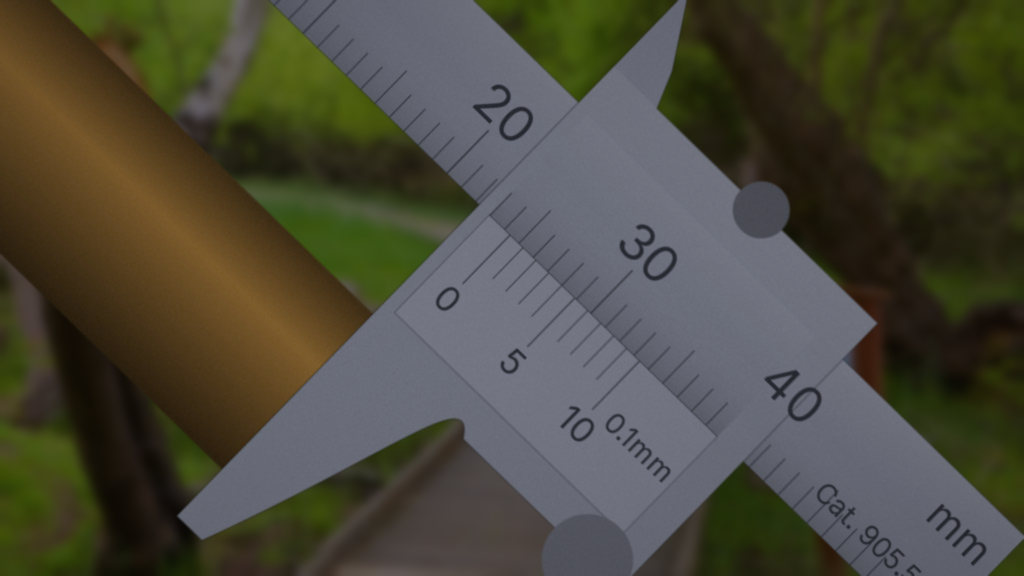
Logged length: 24.4 mm
